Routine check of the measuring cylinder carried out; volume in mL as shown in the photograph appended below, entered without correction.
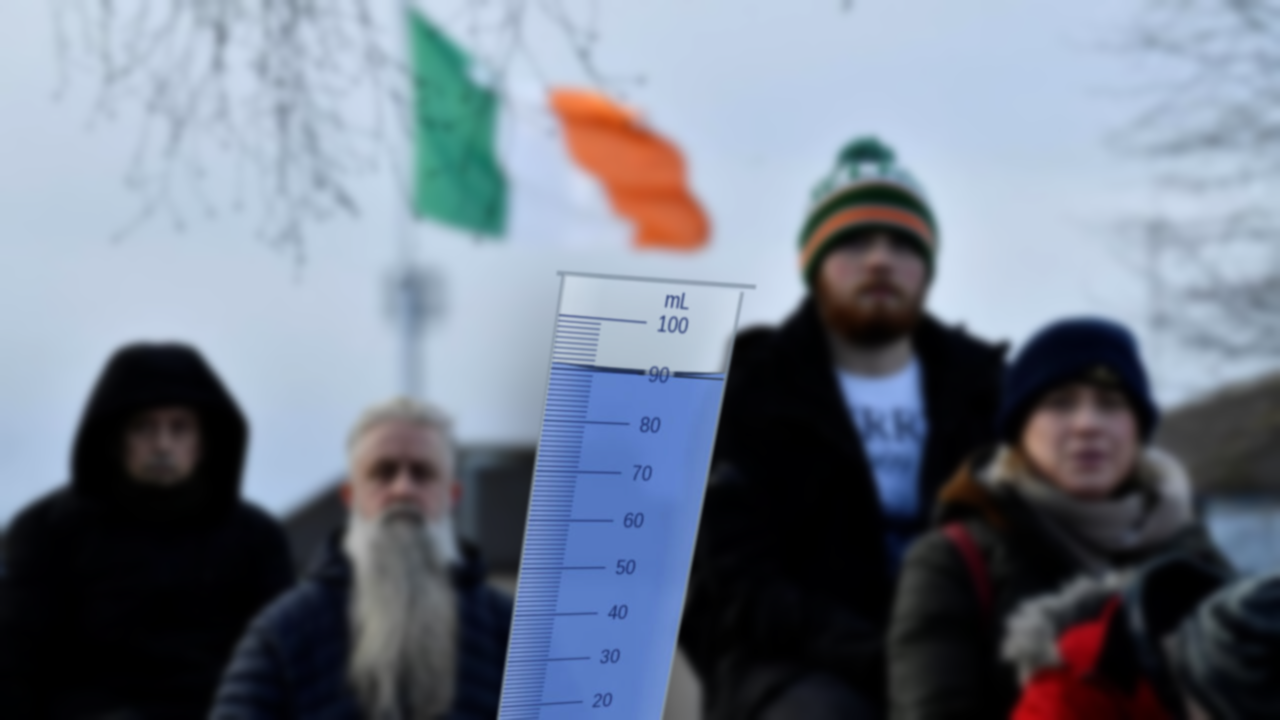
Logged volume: 90 mL
